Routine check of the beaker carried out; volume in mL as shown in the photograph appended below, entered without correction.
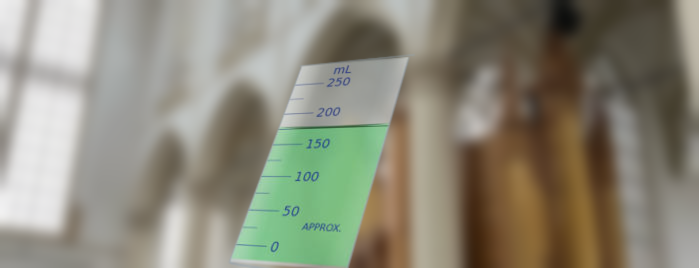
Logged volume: 175 mL
